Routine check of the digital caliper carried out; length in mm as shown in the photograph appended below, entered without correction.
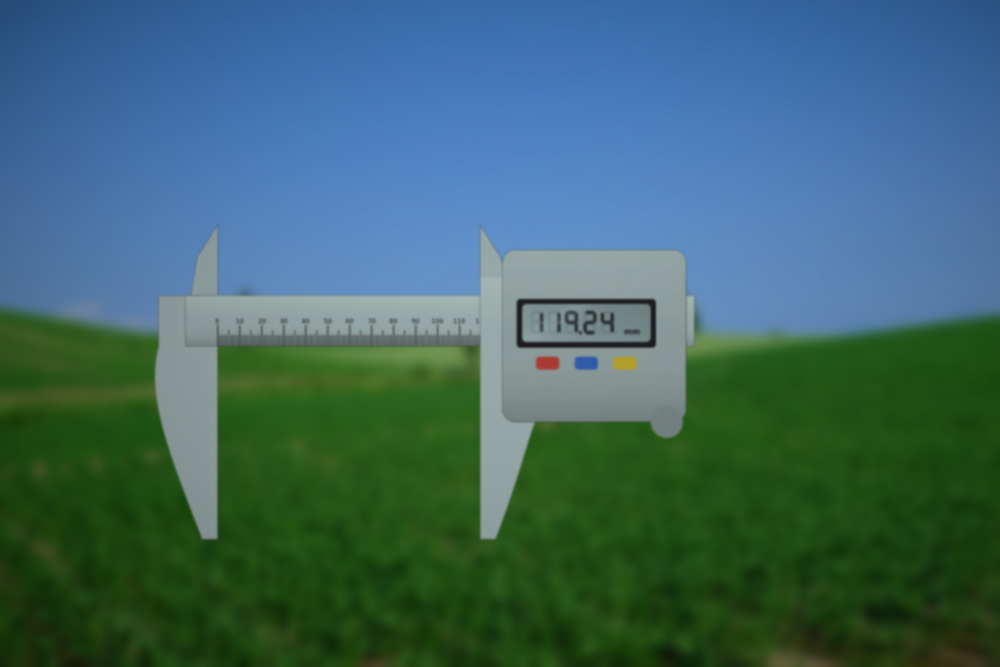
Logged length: 119.24 mm
